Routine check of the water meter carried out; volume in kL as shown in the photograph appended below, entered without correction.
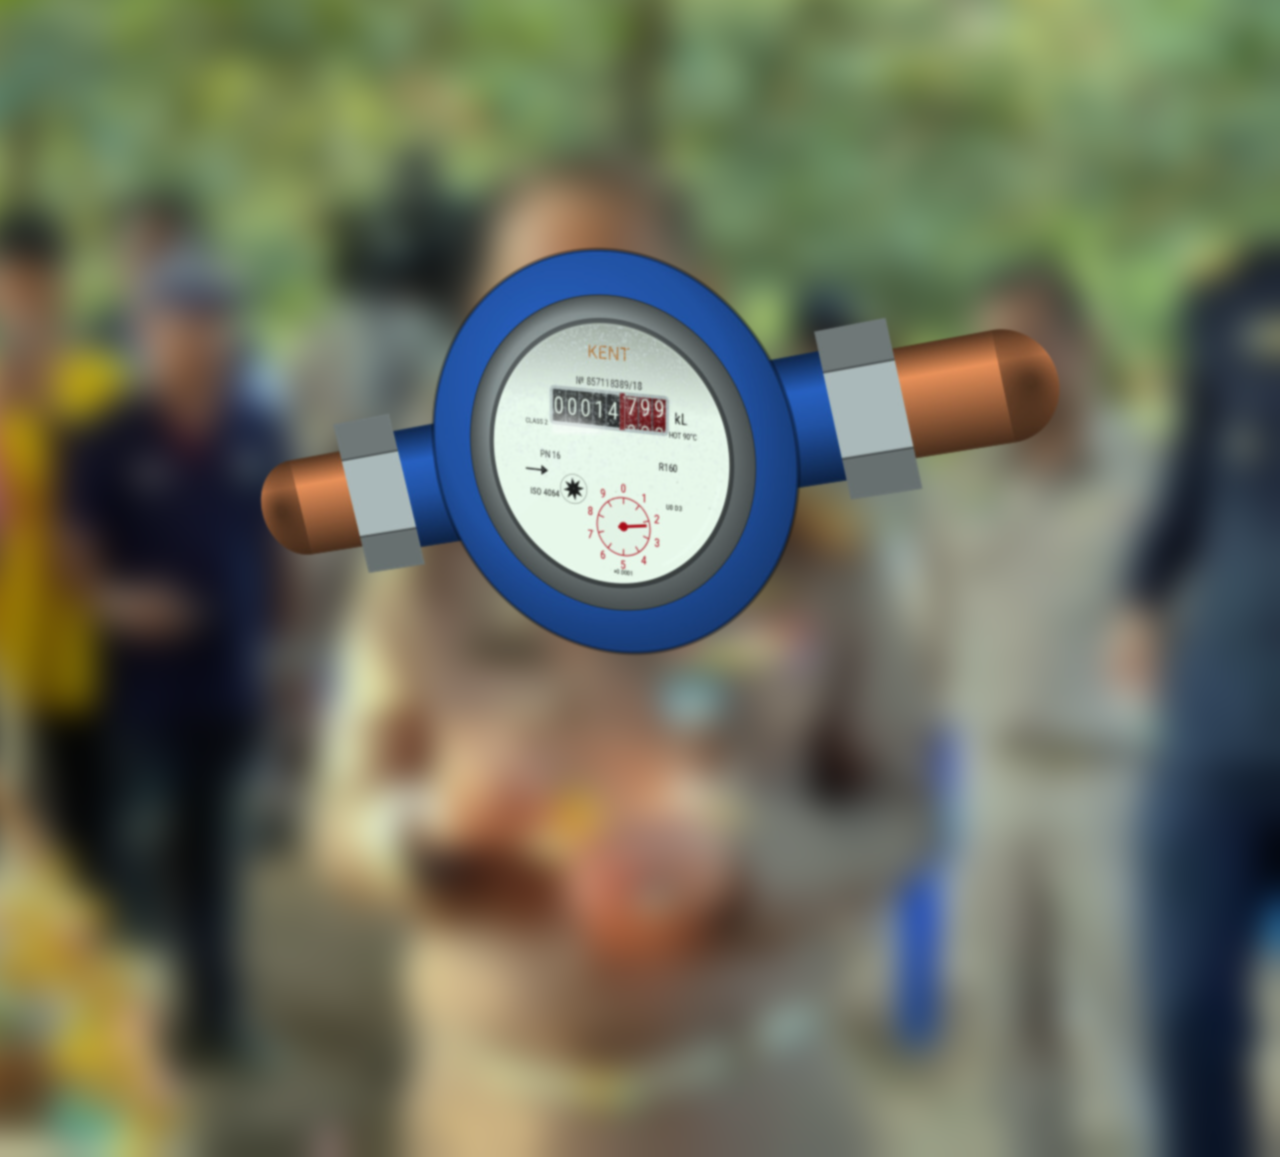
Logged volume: 14.7992 kL
